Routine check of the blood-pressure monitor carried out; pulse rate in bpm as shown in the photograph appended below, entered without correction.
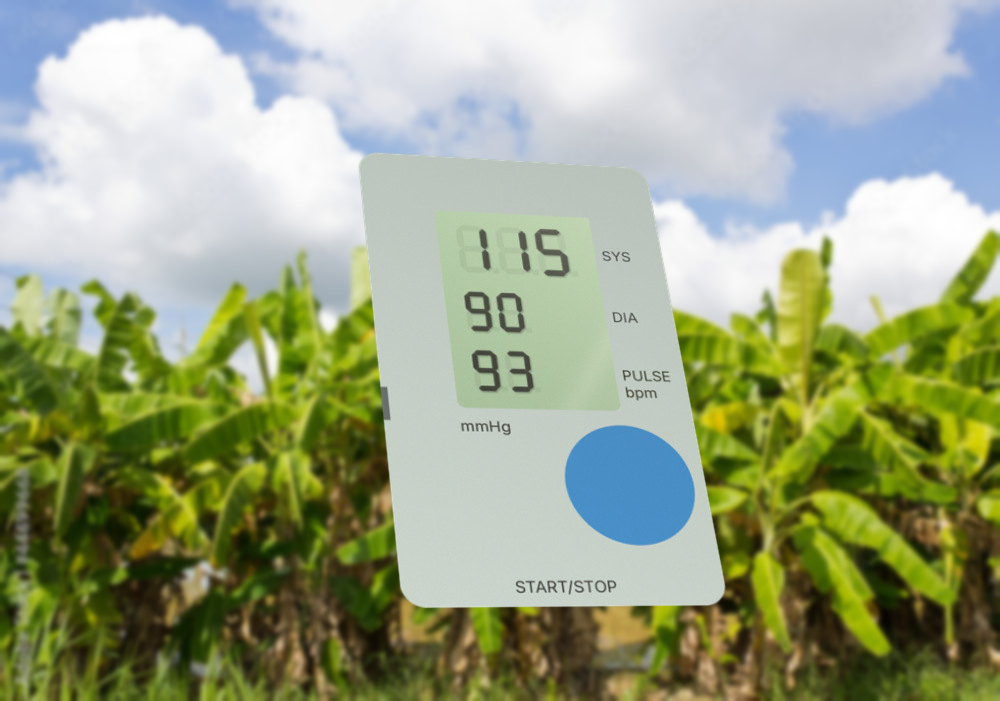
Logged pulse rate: 93 bpm
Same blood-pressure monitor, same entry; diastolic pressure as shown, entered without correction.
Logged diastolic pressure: 90 mmHg
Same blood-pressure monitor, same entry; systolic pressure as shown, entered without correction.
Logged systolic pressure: 115 mmHg
